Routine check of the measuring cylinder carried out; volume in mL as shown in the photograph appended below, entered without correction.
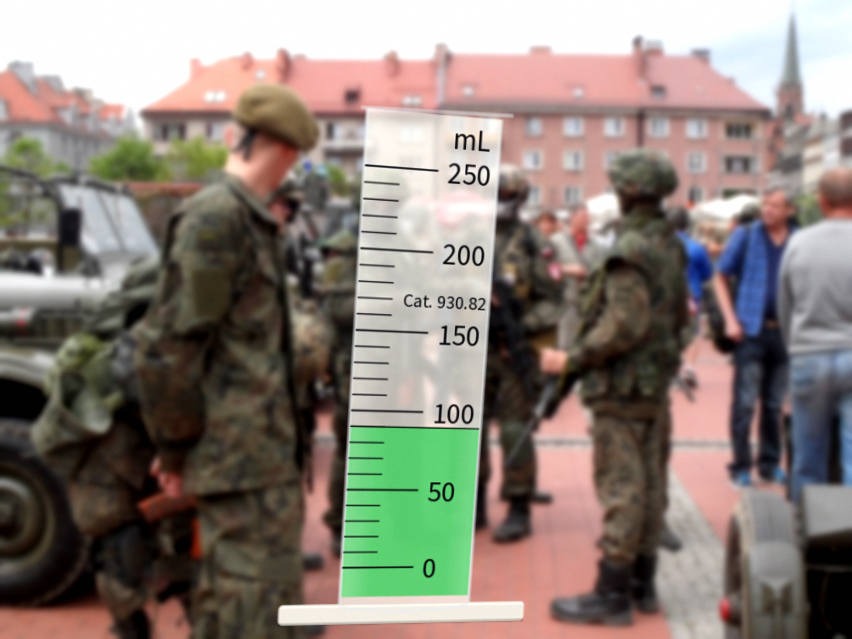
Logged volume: 90 mL
